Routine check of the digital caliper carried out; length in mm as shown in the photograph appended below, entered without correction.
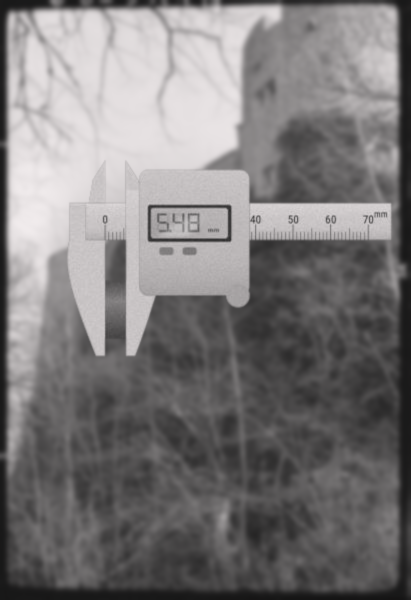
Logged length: 5.48 mm
